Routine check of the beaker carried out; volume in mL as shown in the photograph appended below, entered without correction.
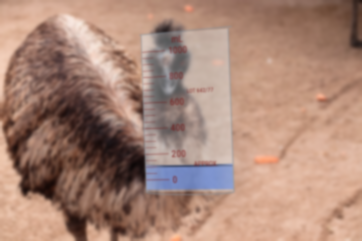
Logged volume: 100 mL
